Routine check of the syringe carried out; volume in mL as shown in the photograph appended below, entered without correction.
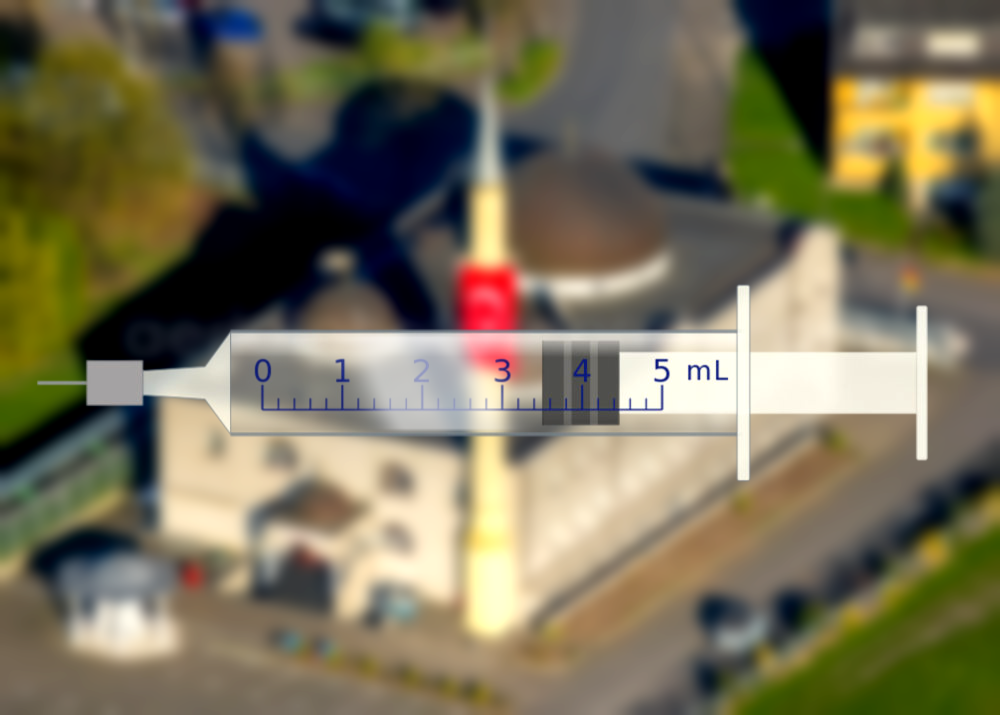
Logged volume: 3.5 mL
